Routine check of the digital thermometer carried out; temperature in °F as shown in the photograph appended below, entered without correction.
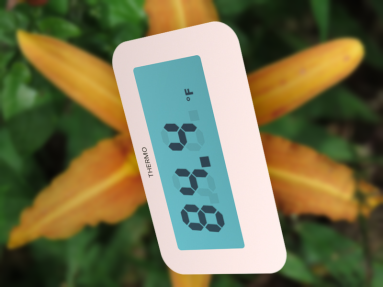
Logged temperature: 84.4 °F
